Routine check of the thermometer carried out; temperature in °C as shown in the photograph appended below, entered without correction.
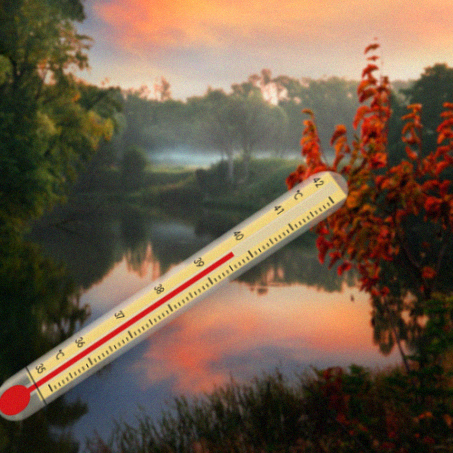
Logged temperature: 39.7 °C
